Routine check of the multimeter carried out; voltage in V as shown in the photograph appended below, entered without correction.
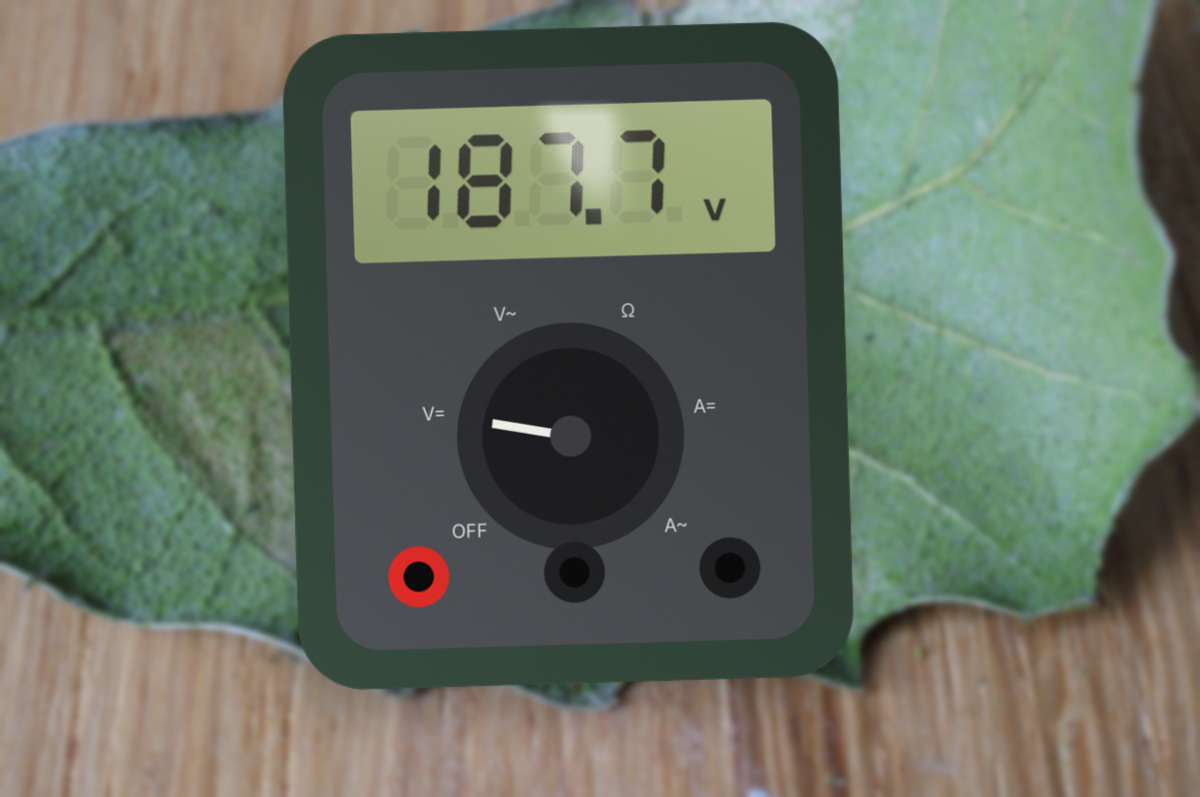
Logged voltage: 187.7 V
